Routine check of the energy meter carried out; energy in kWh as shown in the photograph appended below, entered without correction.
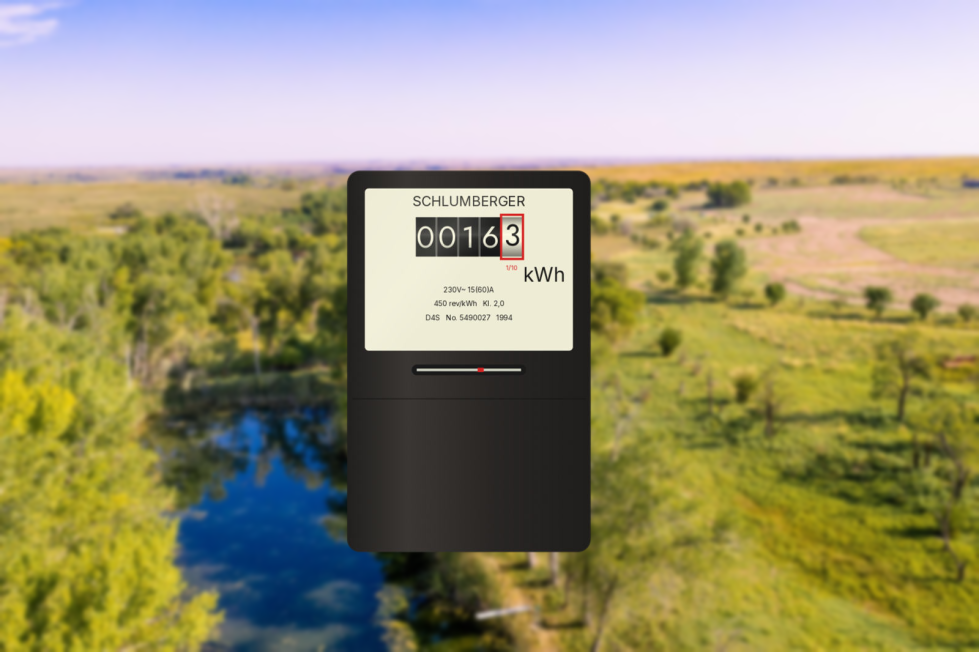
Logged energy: 16.3 kWh
